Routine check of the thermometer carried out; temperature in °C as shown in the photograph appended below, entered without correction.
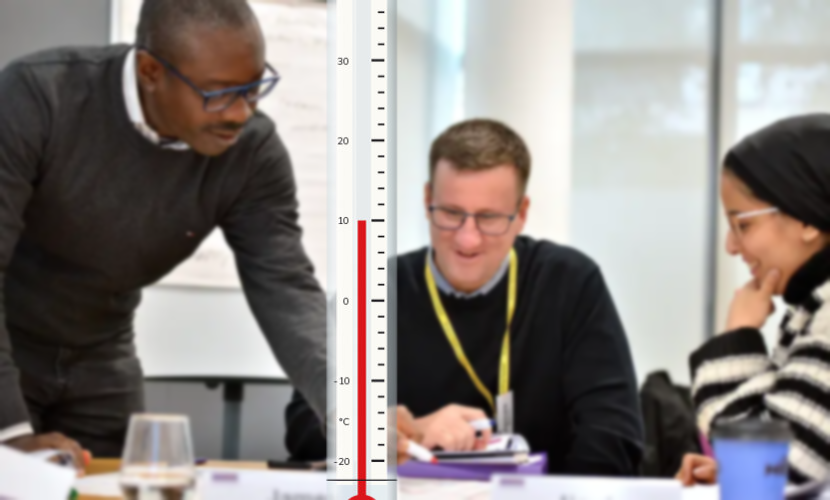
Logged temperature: 10 °C
